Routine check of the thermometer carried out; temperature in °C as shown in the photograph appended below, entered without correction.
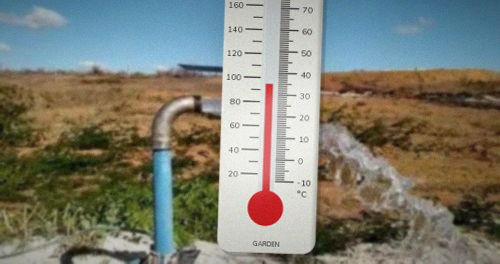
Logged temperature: 35 °C
